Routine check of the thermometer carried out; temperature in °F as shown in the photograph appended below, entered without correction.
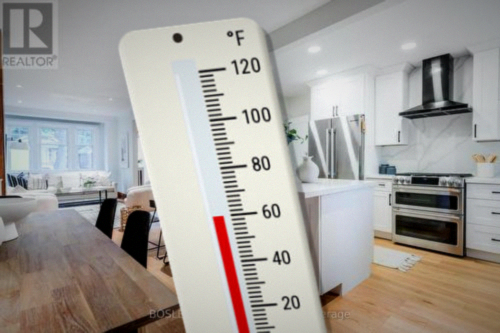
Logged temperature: 60 °F
